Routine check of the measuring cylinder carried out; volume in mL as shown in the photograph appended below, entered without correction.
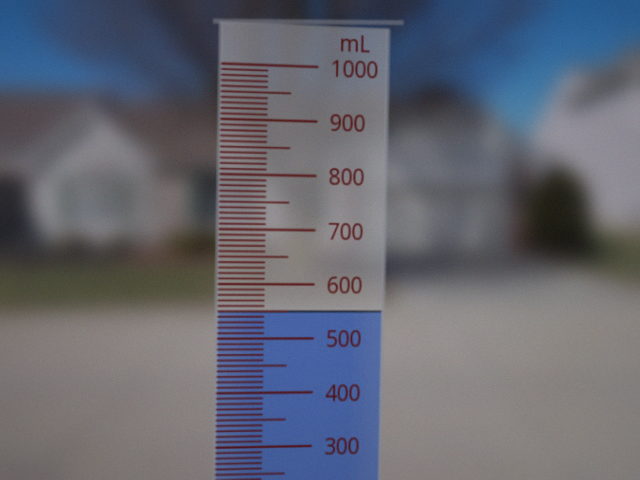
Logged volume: 550 mL
